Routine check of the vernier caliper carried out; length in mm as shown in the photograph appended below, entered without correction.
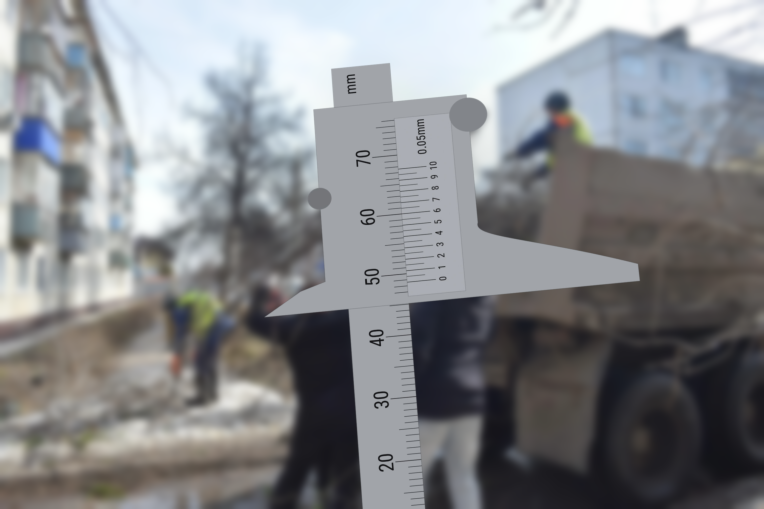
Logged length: 48.6 mm
